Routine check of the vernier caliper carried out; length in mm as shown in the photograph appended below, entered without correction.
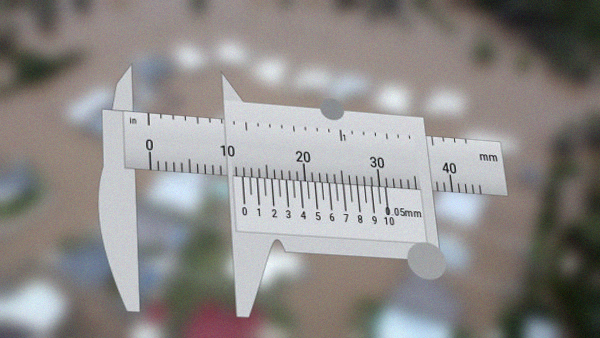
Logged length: 11.8 mm
